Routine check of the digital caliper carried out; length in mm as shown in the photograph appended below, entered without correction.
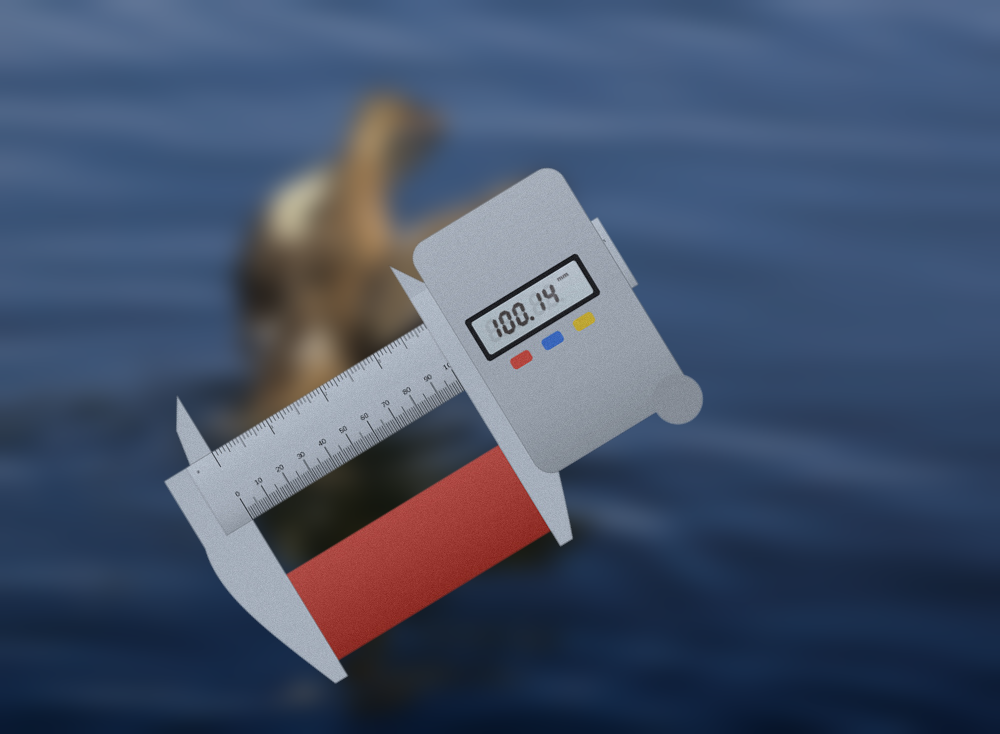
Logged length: 100.14 mm
